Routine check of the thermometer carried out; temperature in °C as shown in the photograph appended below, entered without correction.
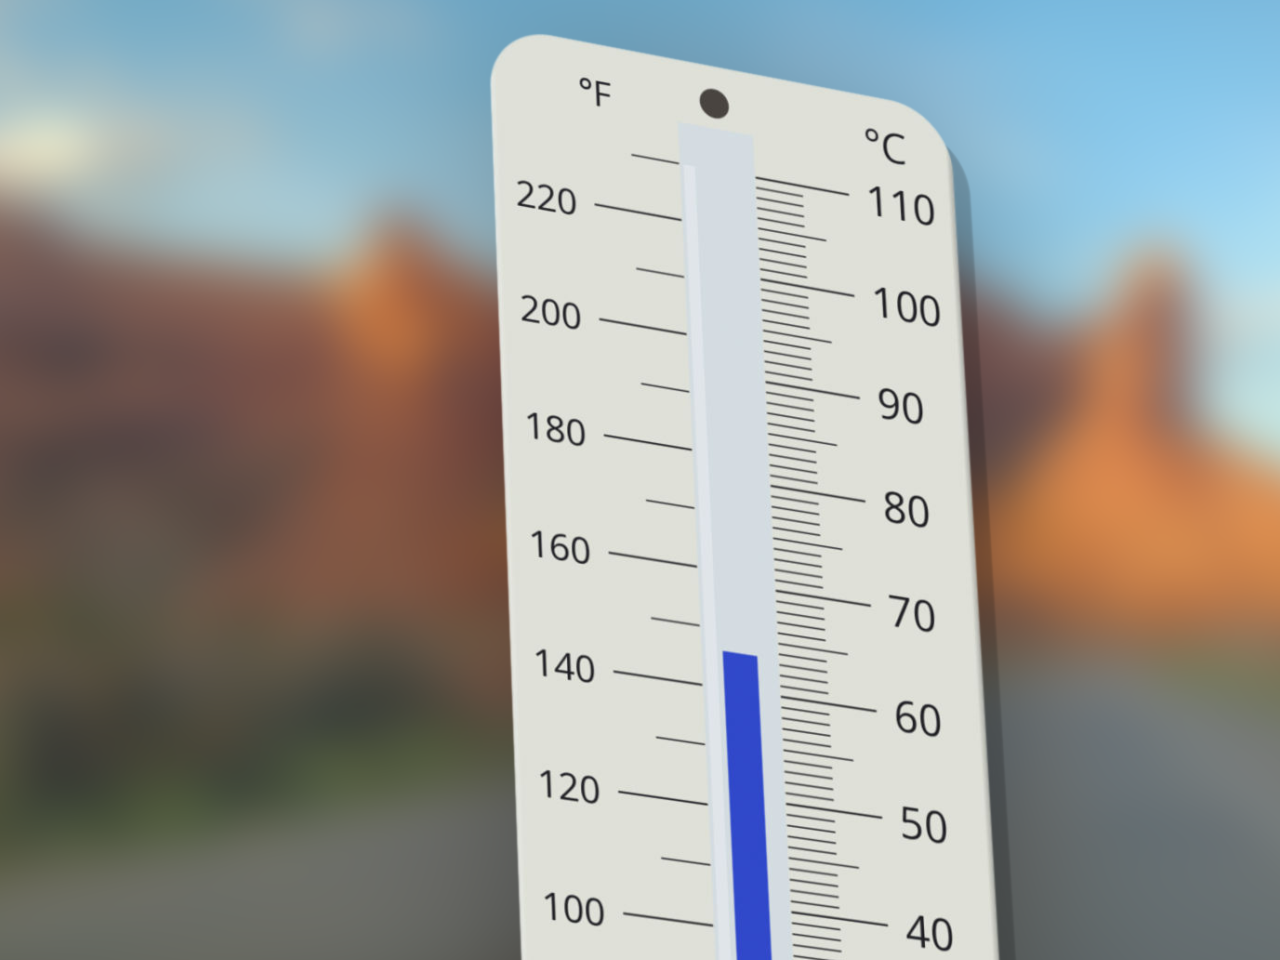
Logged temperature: 63.5 °C
